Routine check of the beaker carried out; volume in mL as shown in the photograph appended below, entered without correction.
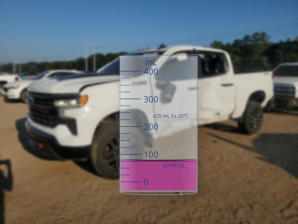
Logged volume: 75 mL
